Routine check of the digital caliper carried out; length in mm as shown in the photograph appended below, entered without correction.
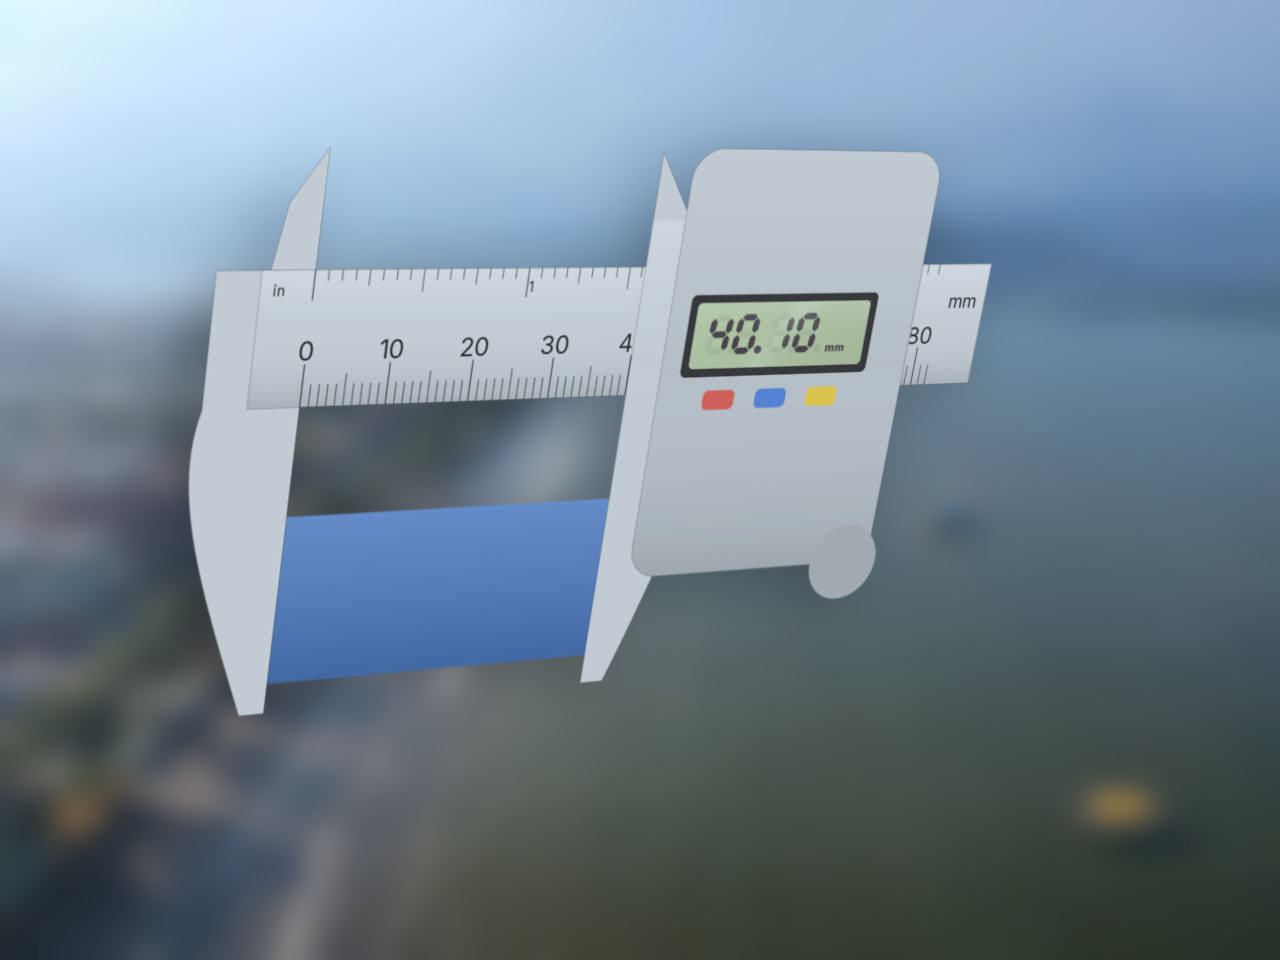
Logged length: 40.10 mm
